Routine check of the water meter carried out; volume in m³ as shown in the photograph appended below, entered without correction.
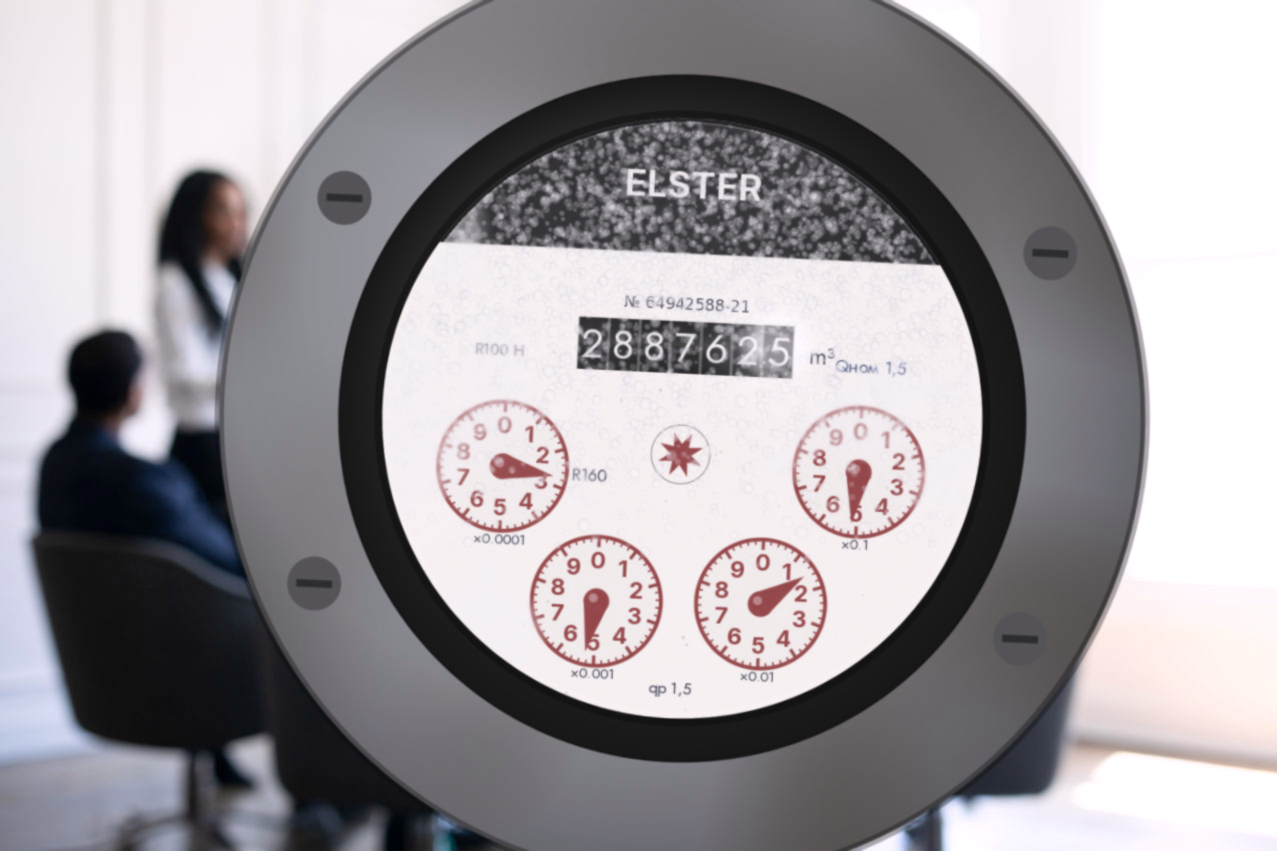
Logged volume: 2887625.5152 m³
